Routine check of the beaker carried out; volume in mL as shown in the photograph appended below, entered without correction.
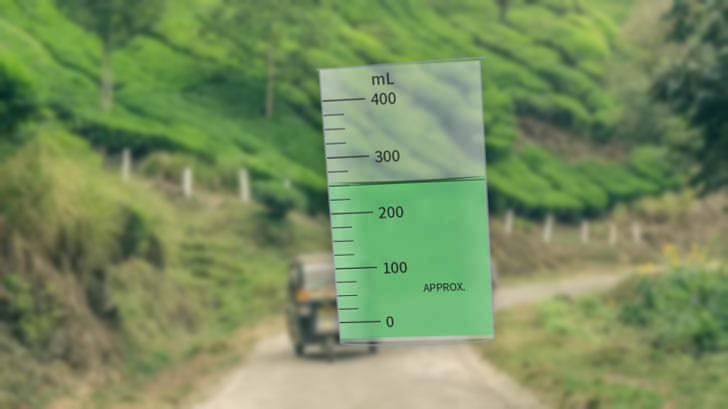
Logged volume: 250 mL
